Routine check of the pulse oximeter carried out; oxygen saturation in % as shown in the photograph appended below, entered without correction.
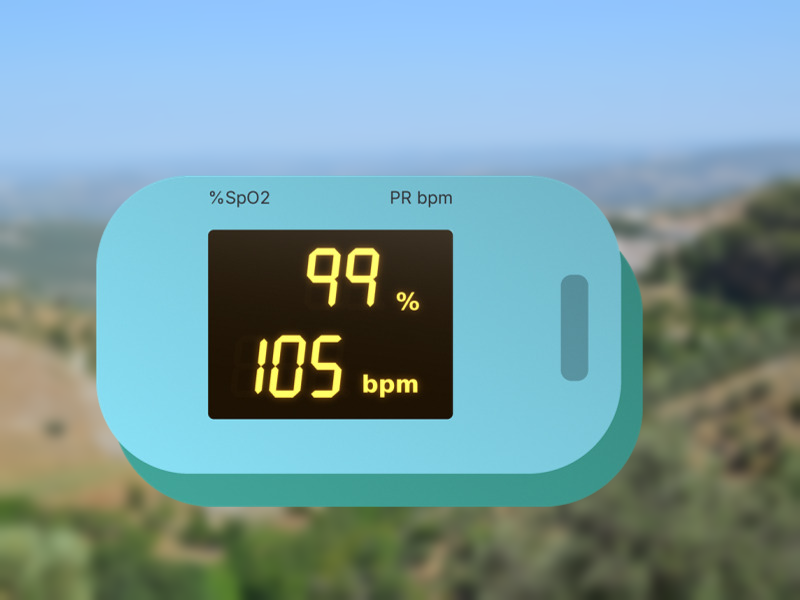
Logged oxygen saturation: 99 %
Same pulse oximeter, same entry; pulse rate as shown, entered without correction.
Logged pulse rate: 105 bpm
